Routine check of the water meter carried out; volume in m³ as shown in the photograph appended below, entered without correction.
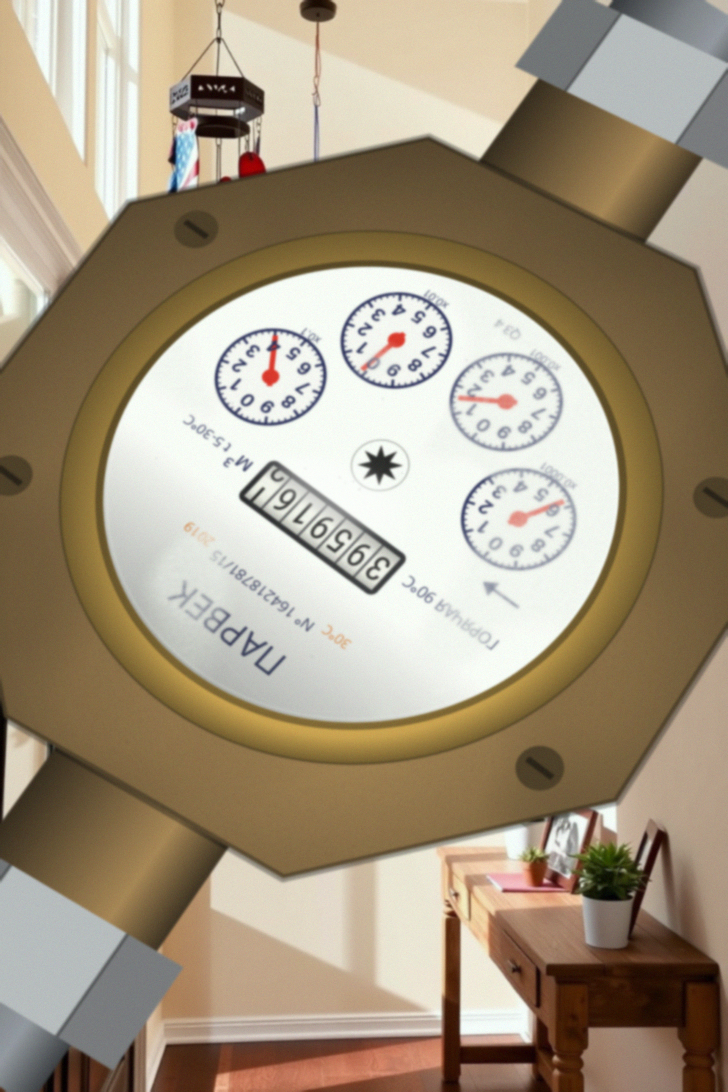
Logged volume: 3959161.4015 m³
